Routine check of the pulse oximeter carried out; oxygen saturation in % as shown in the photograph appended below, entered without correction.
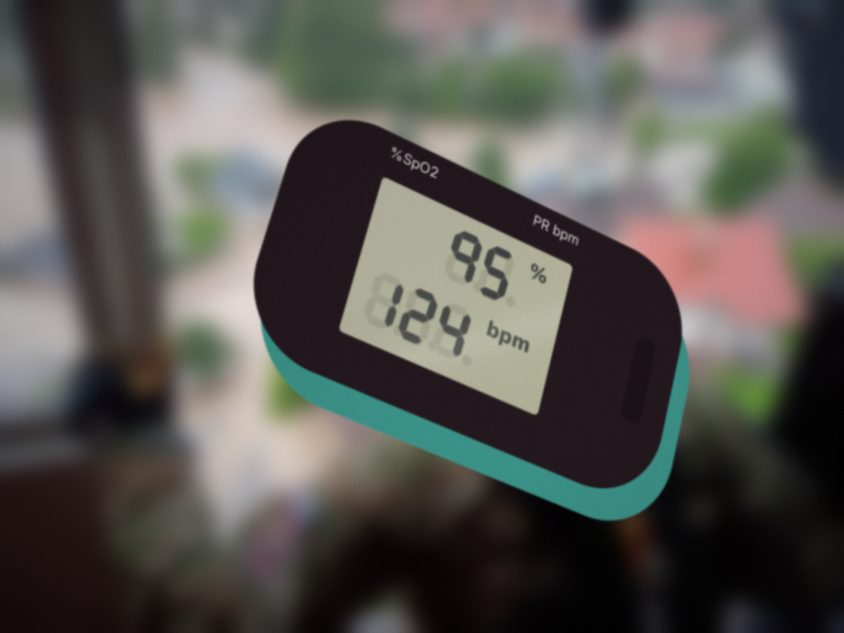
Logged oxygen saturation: 95 %
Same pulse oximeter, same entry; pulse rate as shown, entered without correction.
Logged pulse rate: 124 bpm
